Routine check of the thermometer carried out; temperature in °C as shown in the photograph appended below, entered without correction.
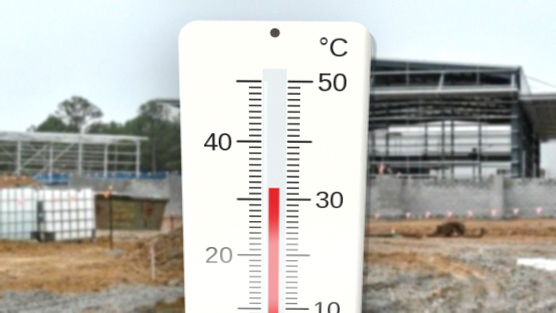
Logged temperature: 32 °C
